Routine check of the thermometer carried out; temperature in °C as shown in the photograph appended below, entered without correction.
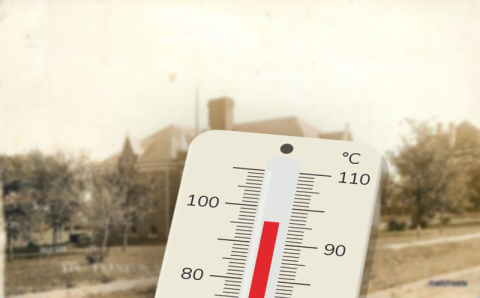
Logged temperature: 96 °C
